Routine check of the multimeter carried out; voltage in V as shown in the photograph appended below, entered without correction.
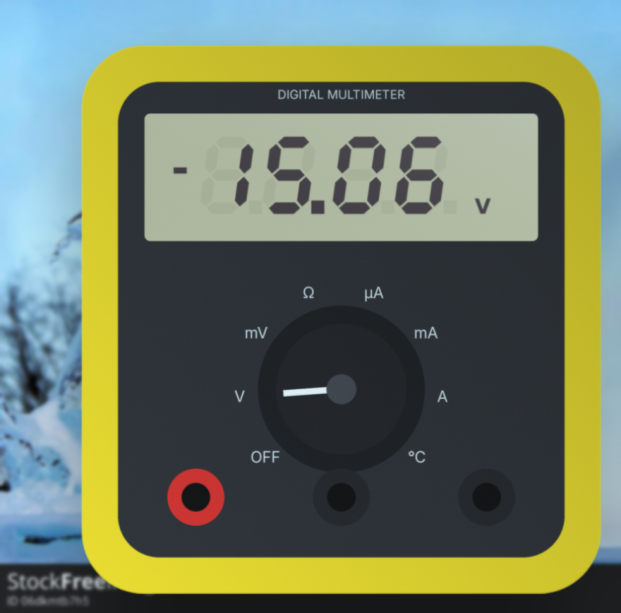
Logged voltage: -15.06 V
